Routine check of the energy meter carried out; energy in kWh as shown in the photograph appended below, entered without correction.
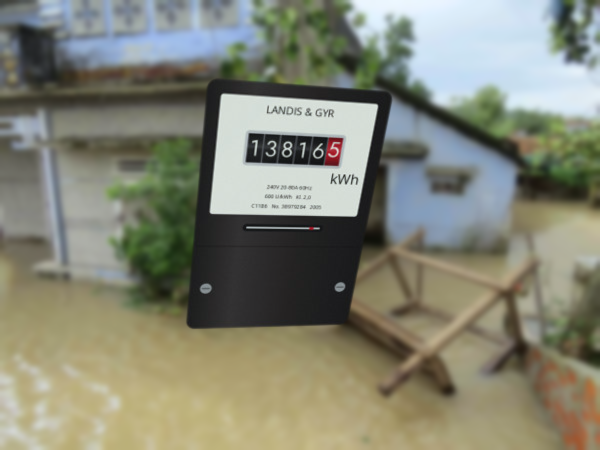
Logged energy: 13816.5 kWh
